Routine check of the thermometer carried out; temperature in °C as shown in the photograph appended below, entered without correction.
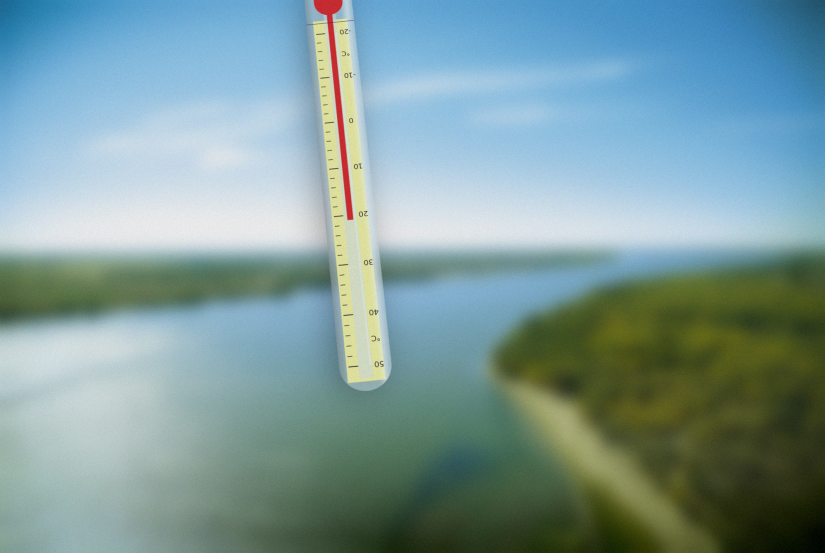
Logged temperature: 21 °C
